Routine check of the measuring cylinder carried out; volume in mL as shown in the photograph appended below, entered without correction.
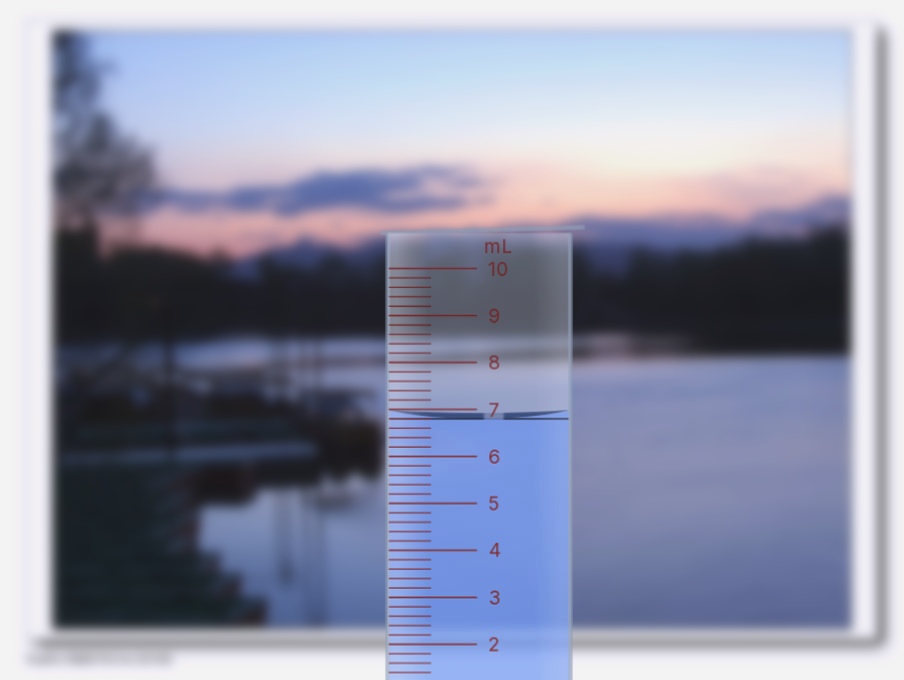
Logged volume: 6.8 mL
